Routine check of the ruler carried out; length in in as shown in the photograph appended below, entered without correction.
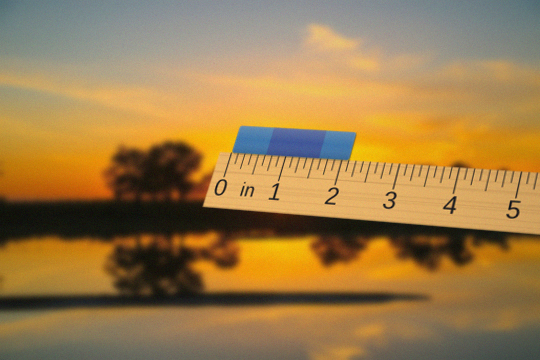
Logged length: 2.125 in
